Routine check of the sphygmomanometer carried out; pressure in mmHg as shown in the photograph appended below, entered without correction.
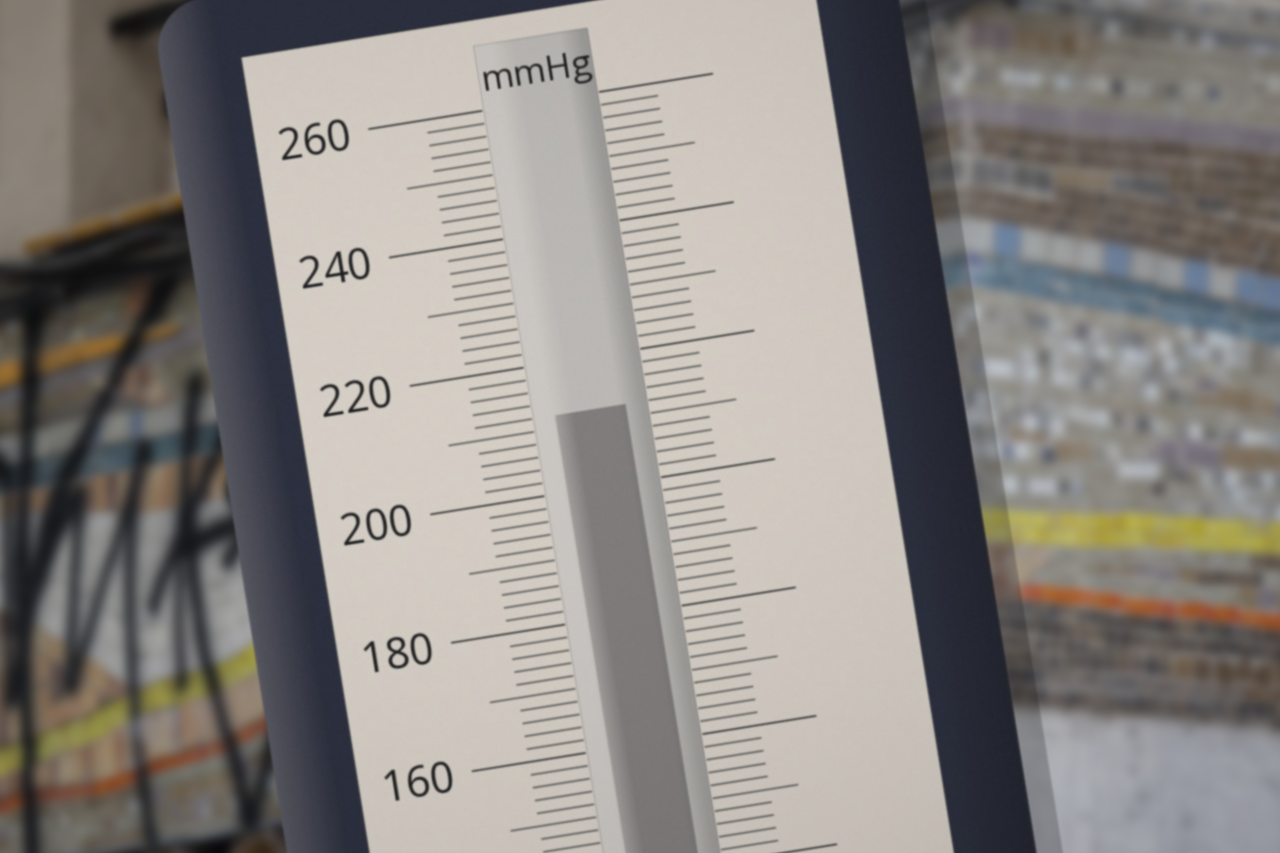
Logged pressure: 212 mmHg
